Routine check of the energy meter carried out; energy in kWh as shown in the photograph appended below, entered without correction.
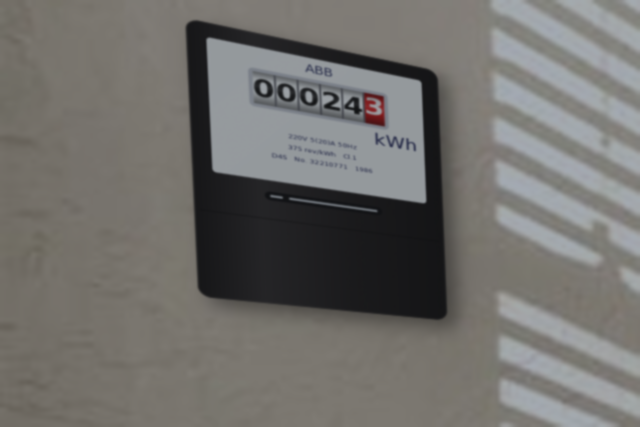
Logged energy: 24.3 kWh
